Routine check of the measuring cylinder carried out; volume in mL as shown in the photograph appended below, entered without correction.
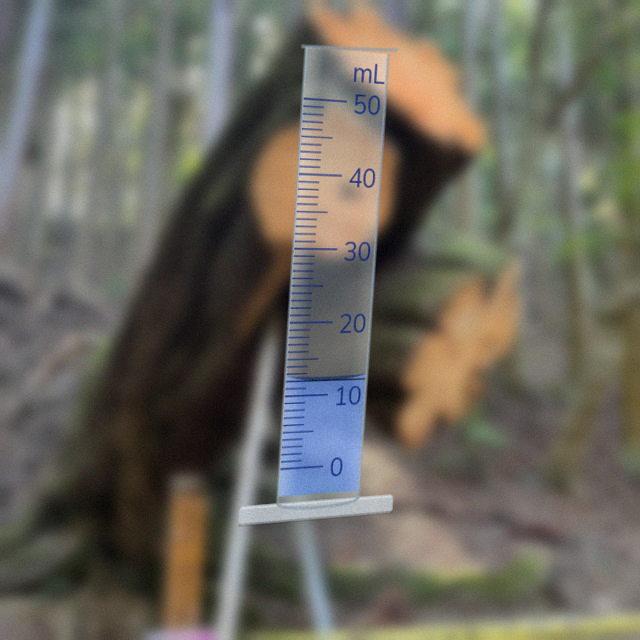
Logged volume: 12 mL
